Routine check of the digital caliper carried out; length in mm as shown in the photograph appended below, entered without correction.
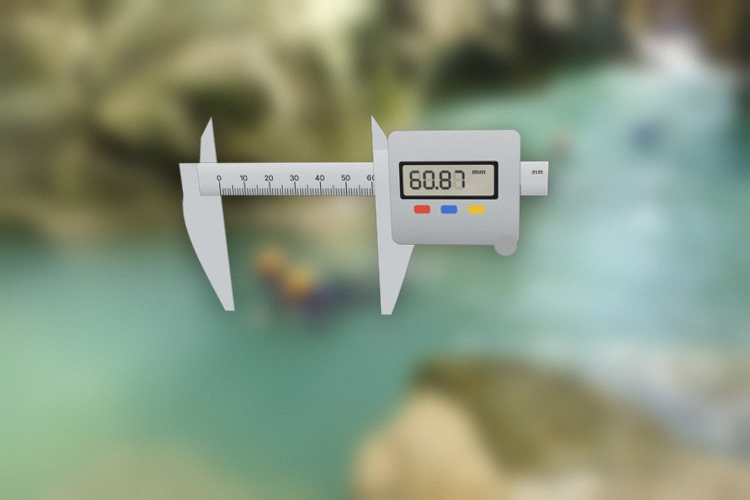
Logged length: 60.87 mm
